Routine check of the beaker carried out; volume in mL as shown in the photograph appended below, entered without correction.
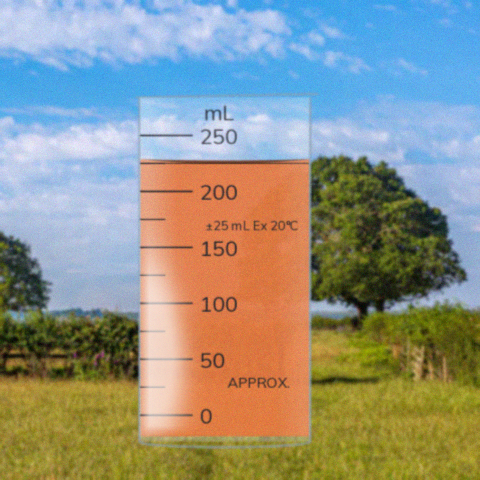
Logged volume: 225 mL
